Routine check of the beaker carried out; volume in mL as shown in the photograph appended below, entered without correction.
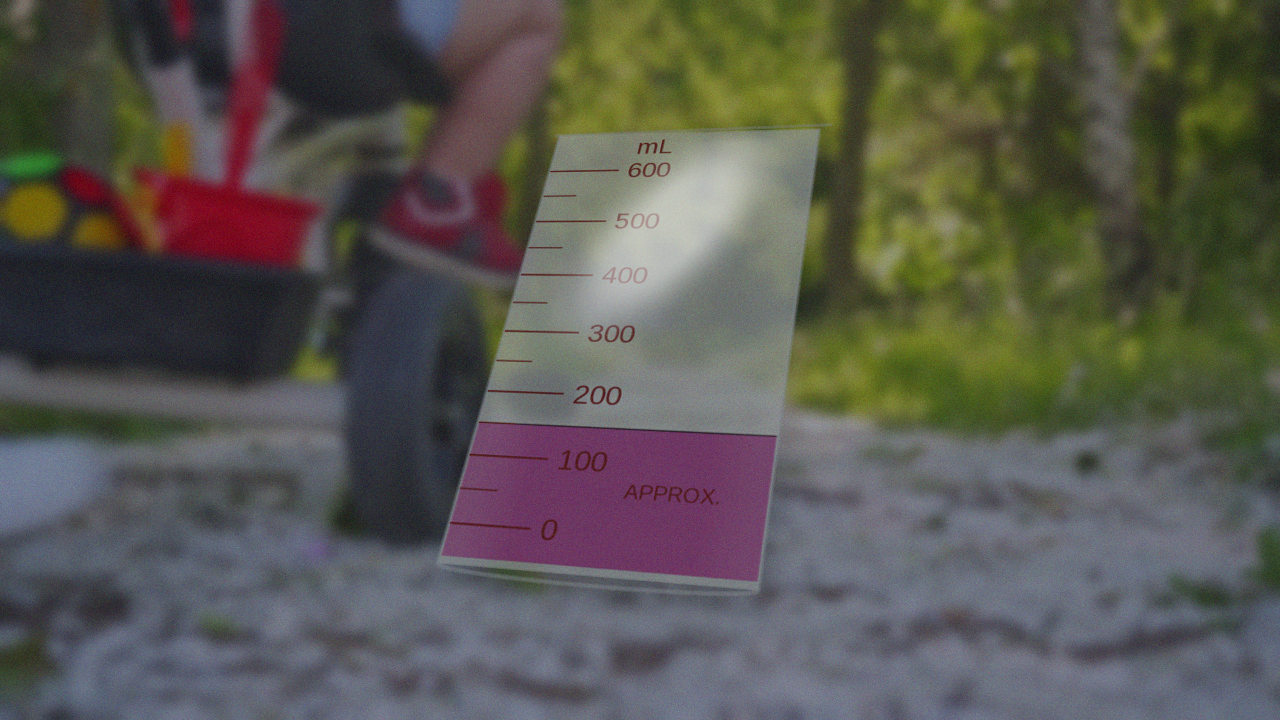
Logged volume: 150 mL
